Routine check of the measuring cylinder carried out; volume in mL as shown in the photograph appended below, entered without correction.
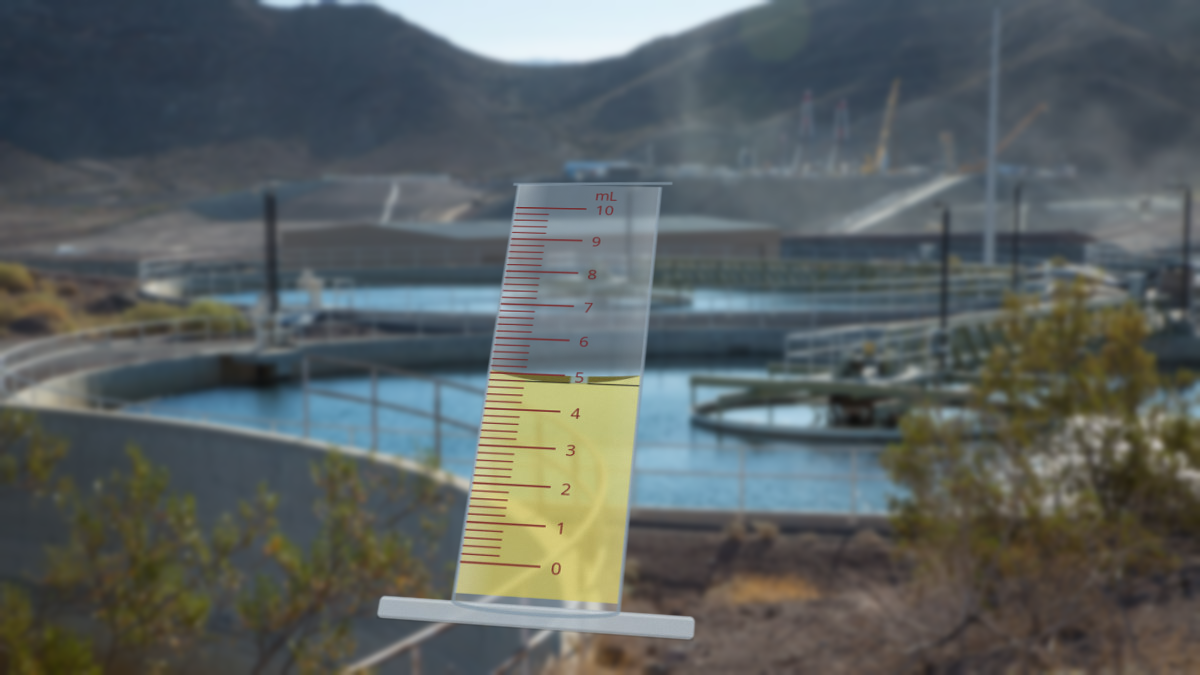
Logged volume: 4.8 mL
